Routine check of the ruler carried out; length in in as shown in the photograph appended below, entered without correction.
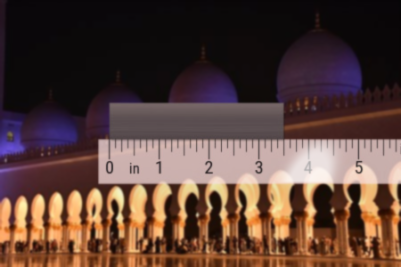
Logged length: 3.5 in
